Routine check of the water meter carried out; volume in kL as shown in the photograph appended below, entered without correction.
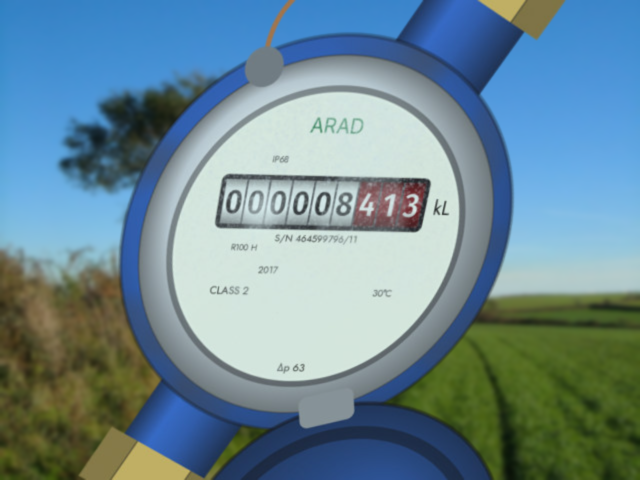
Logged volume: 8.413 kL
